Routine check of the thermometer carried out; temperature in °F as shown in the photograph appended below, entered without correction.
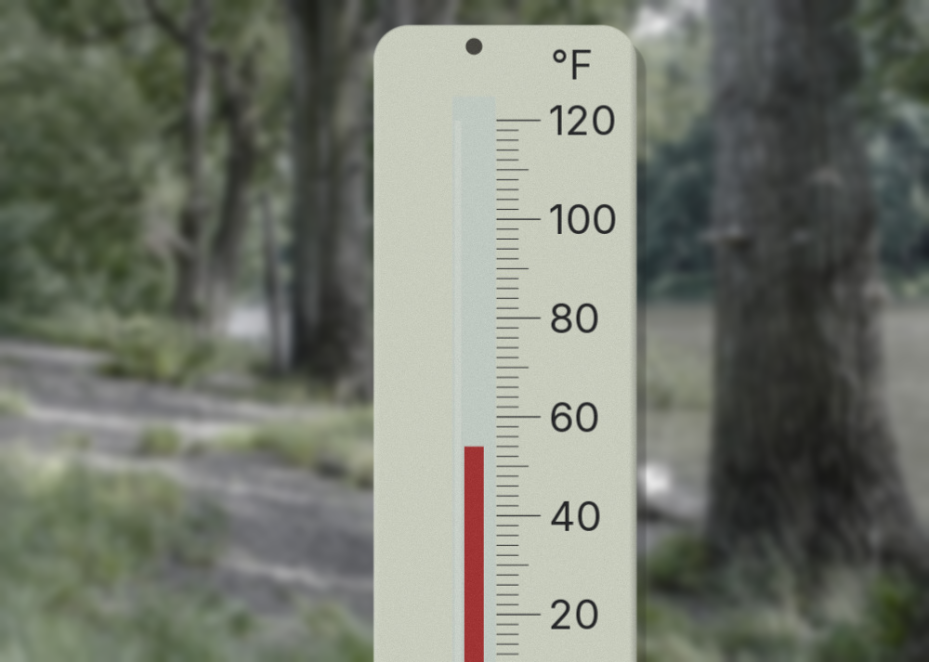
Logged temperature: 54 °F
